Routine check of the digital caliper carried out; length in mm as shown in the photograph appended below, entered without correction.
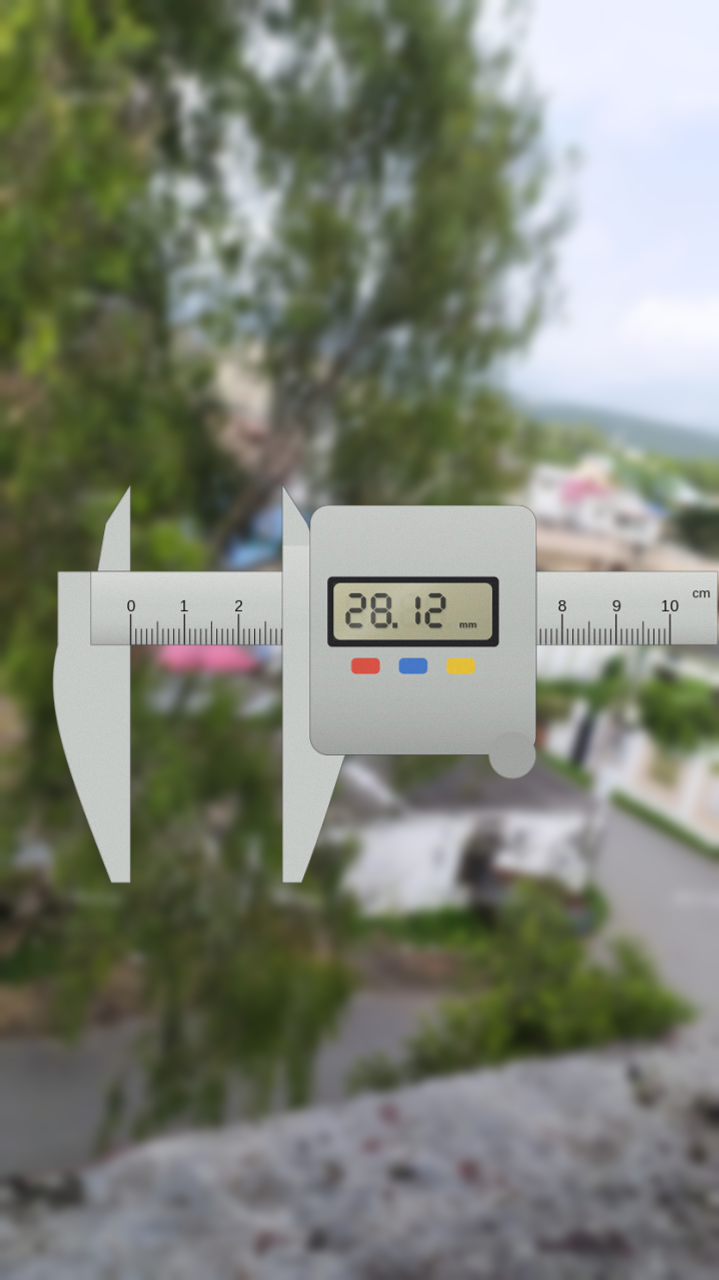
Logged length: 28.12 mm
